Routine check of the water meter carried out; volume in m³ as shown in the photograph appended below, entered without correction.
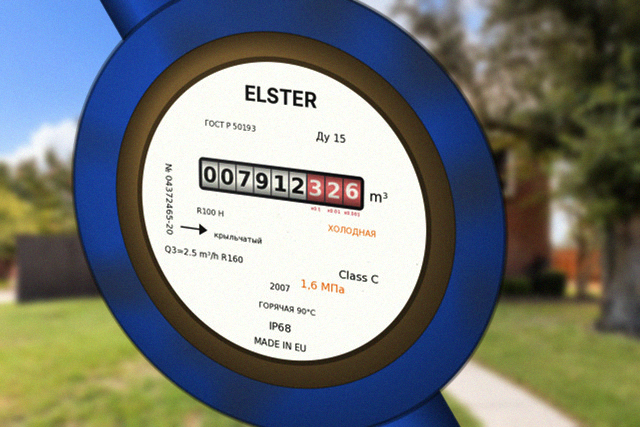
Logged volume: 7912.326 m³
